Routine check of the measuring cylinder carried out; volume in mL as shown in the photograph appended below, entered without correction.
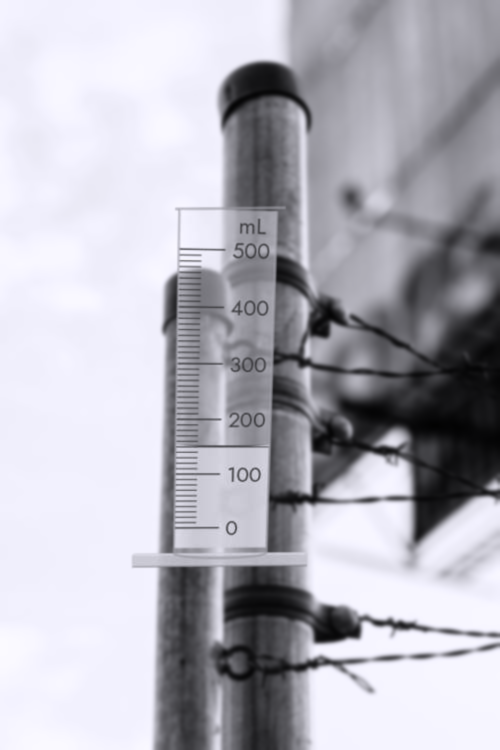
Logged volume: 150 mL
